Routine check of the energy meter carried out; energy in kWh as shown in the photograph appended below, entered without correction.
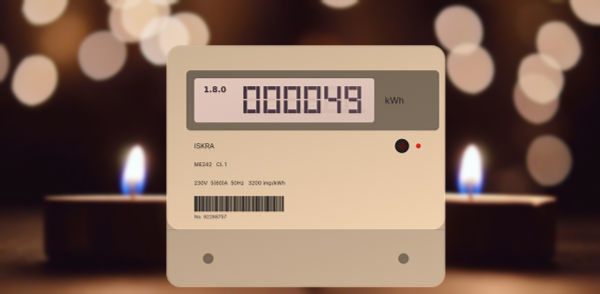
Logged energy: 49 kWh
